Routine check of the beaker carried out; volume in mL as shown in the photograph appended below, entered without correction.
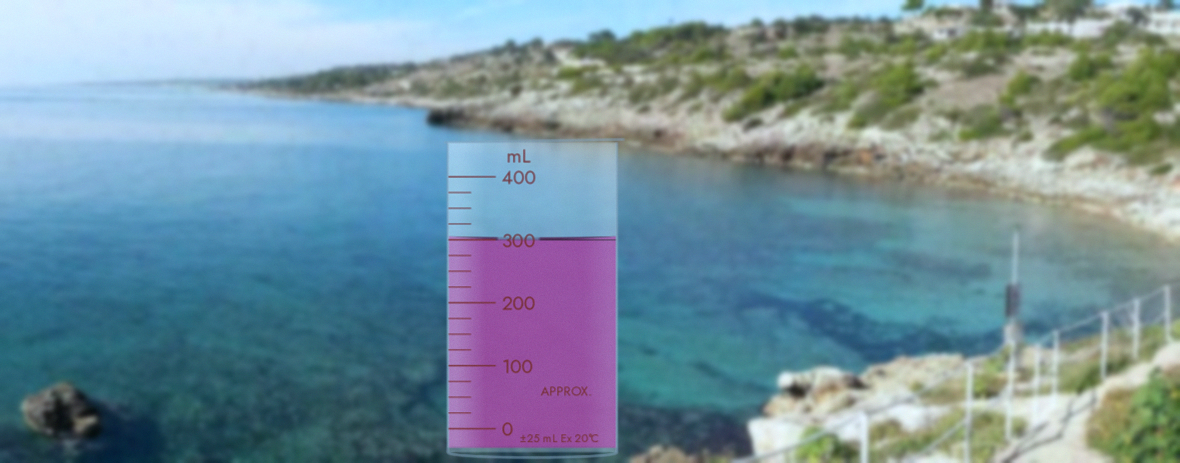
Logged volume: 300 mL
